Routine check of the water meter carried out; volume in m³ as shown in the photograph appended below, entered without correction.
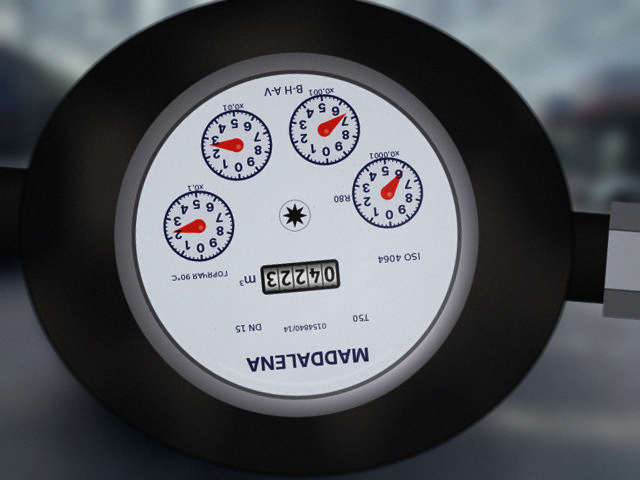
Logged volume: 4223.2266 m³
